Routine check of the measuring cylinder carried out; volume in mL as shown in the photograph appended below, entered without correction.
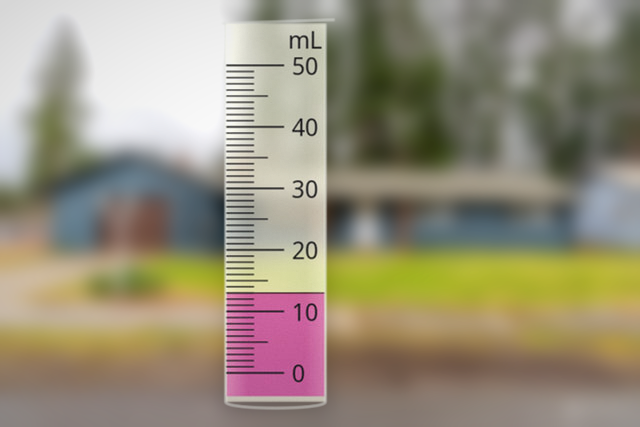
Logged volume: 13 mL
